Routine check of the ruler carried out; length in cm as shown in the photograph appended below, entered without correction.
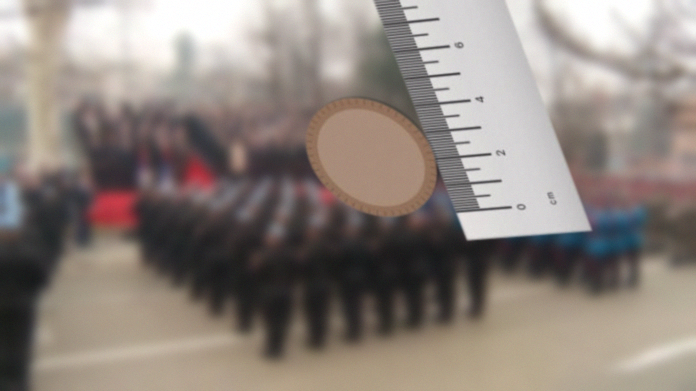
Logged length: 4.5 cm
